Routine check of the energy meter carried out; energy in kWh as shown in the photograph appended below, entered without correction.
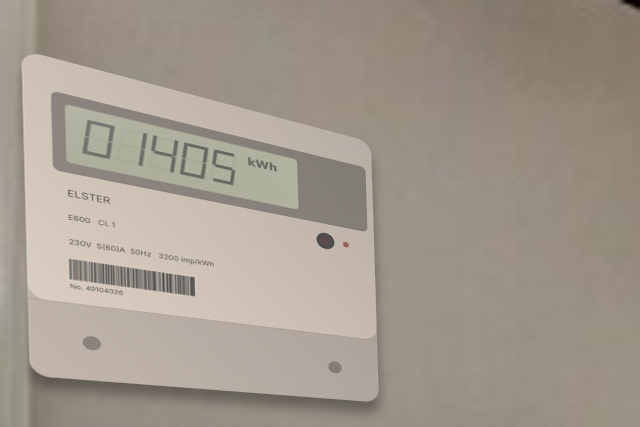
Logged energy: 1405 kWh
